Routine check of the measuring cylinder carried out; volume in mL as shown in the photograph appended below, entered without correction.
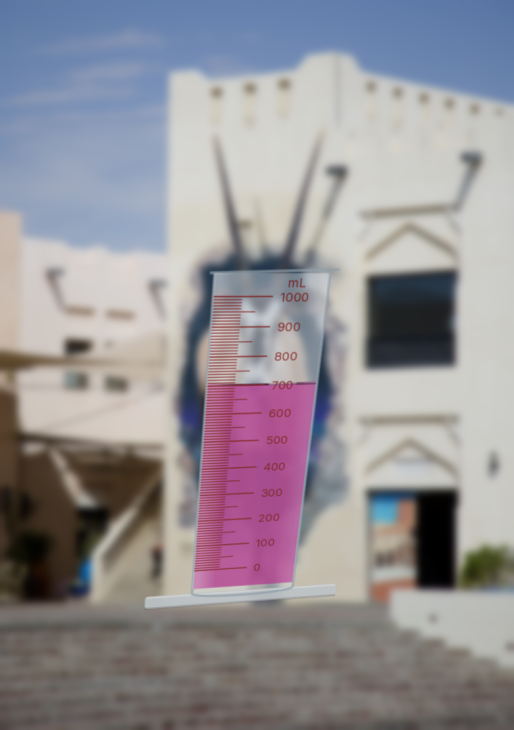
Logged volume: 700 mL
